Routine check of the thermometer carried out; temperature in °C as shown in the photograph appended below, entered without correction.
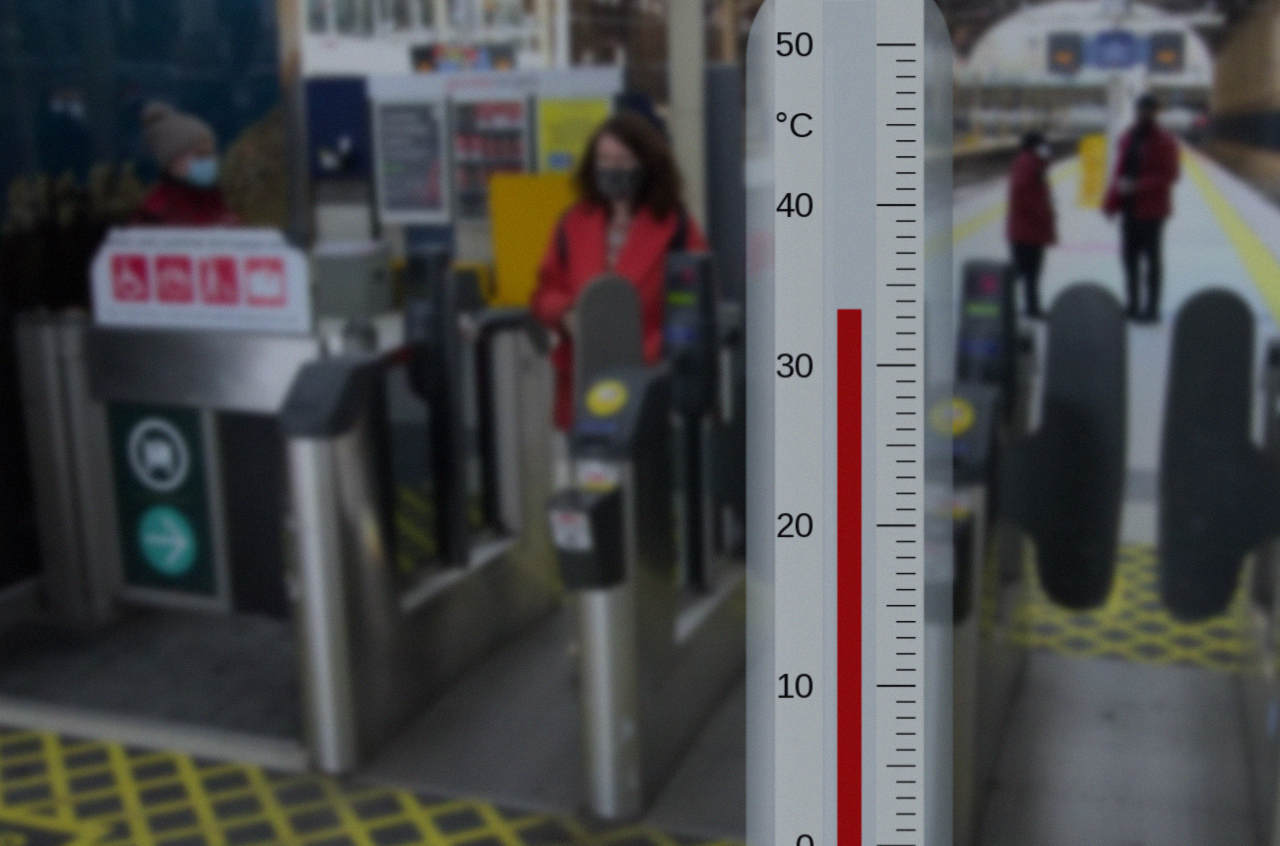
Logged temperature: 33.5 °C
